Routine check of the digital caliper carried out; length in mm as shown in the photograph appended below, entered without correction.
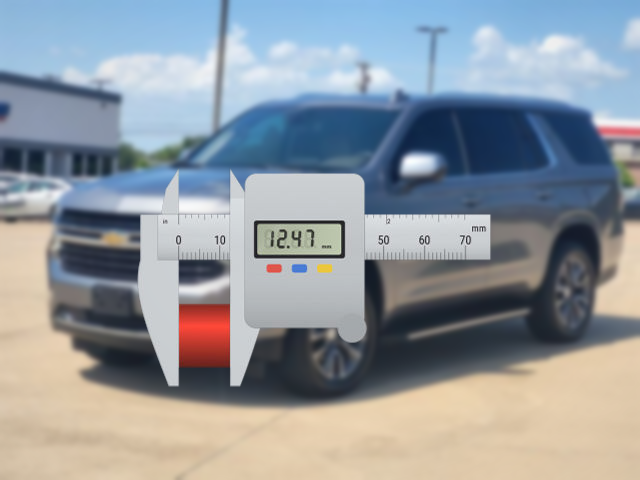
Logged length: 12.47 mm
